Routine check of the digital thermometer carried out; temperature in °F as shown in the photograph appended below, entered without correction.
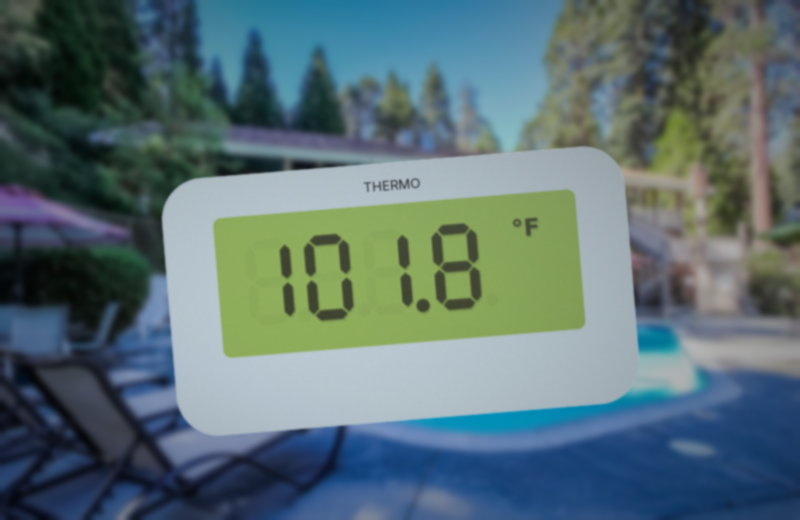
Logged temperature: 101.8 °F
